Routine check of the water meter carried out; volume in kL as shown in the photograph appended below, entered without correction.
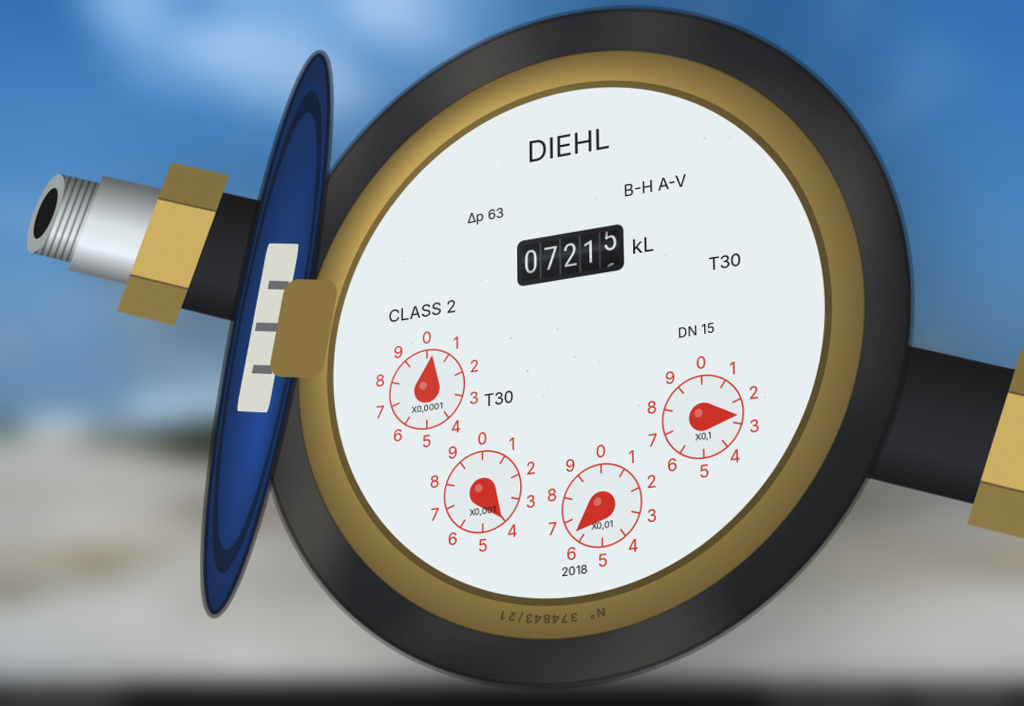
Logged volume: 7215.2640 kL
